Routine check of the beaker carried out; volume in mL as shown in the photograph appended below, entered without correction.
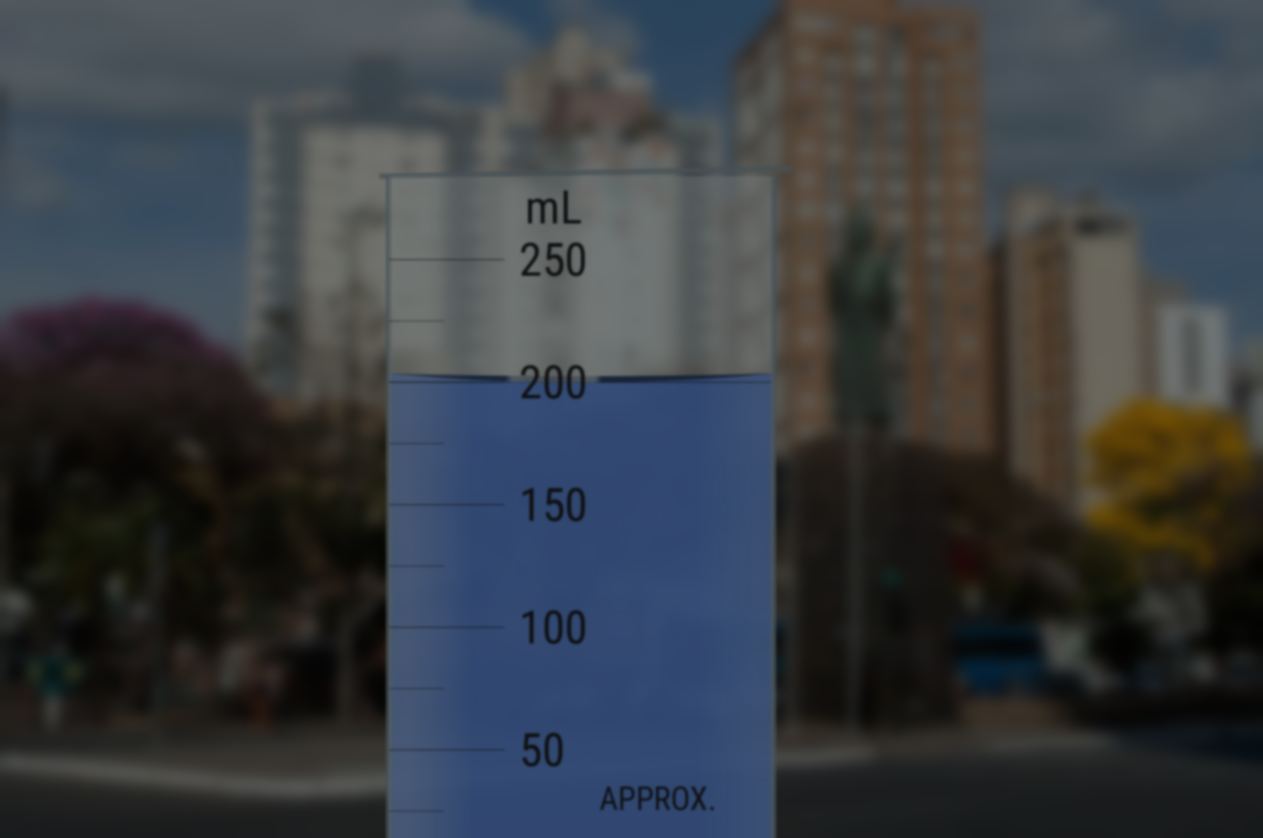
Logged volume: 200 mL
